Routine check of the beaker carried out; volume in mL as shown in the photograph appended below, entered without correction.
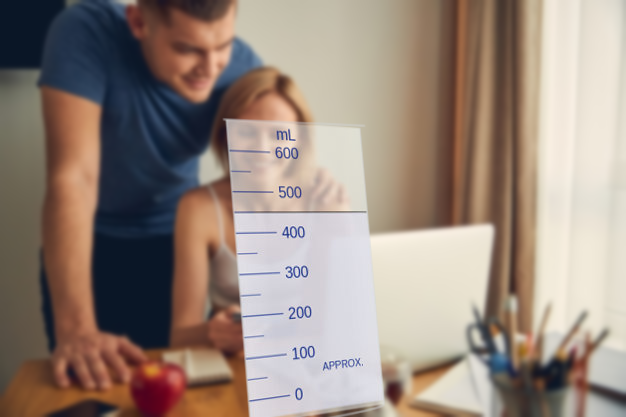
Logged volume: 450 mL
